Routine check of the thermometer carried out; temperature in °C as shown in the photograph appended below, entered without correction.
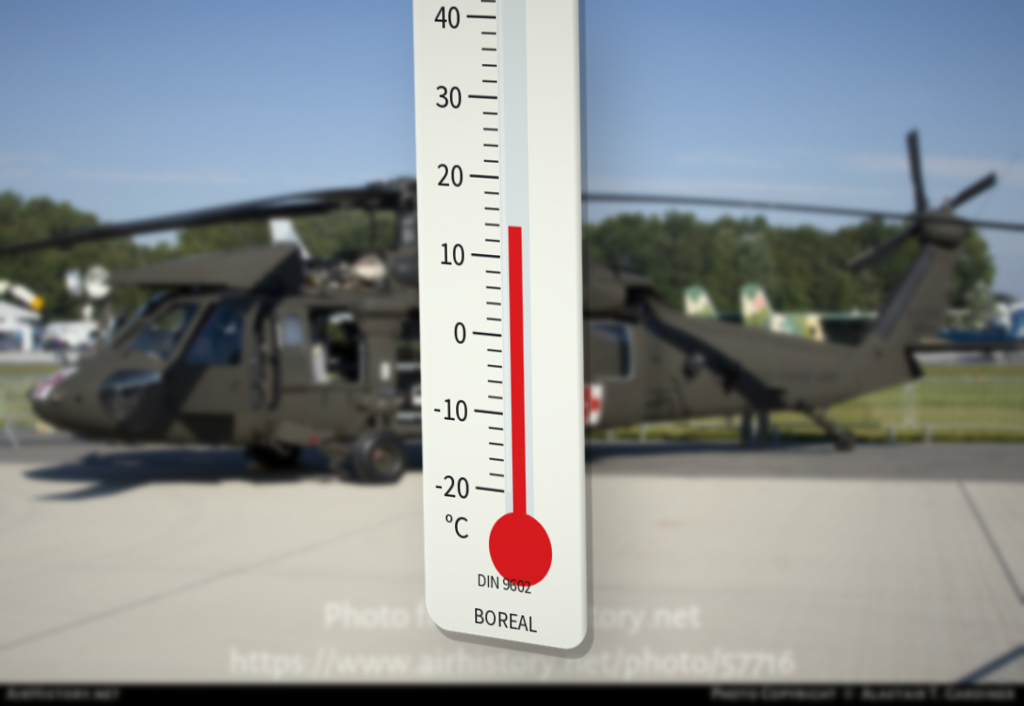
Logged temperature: 14 °C
